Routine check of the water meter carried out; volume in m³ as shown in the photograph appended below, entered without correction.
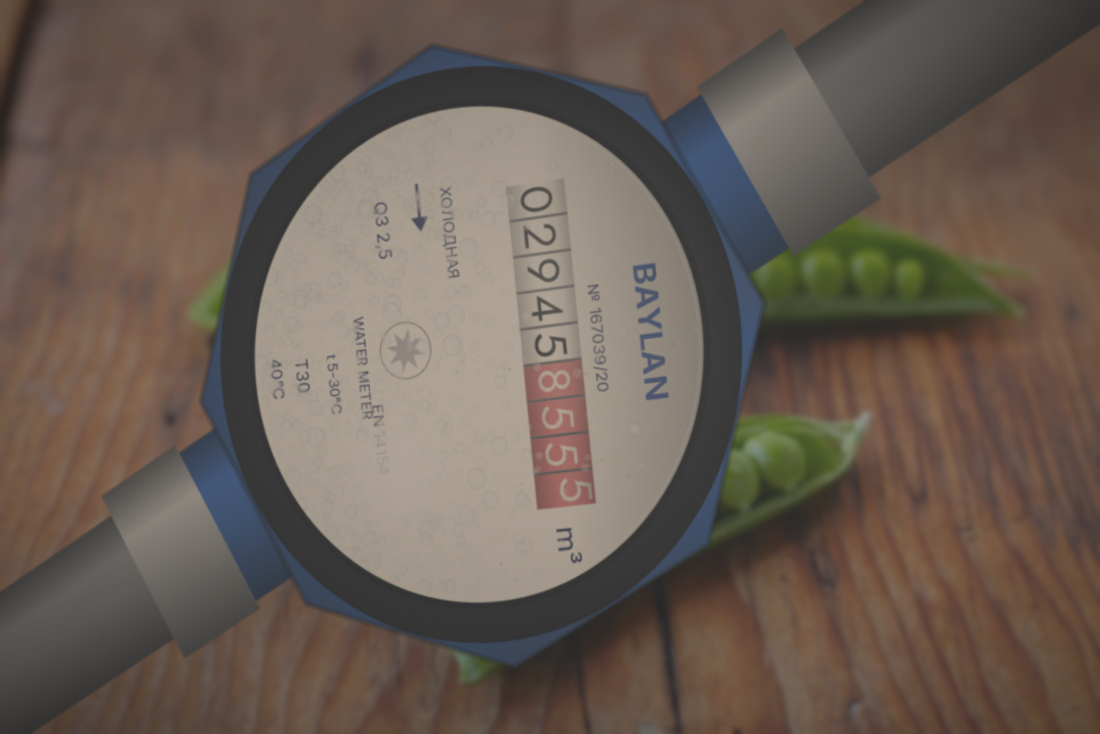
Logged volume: 2945.8555 m³
